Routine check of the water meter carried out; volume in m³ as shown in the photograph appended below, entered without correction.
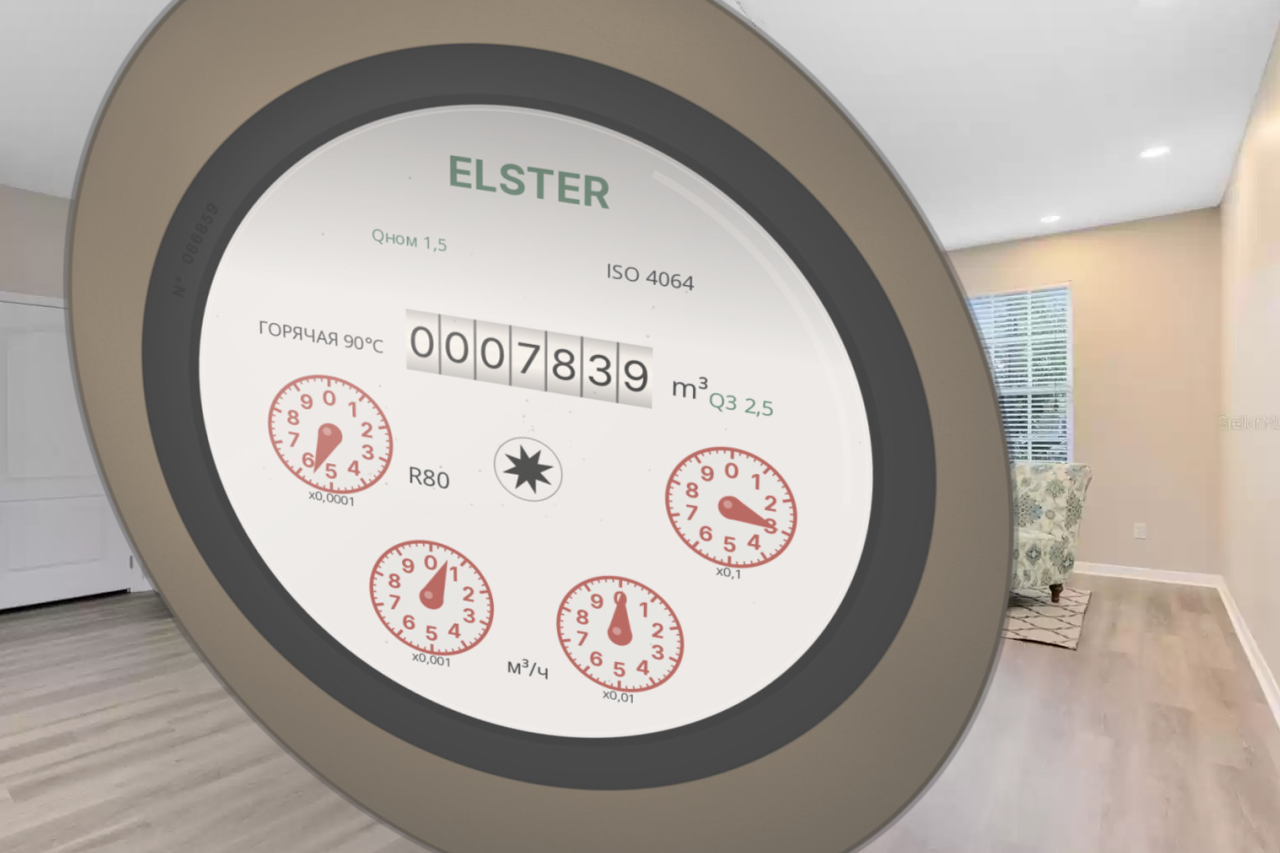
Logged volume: 7839.3005 m³
